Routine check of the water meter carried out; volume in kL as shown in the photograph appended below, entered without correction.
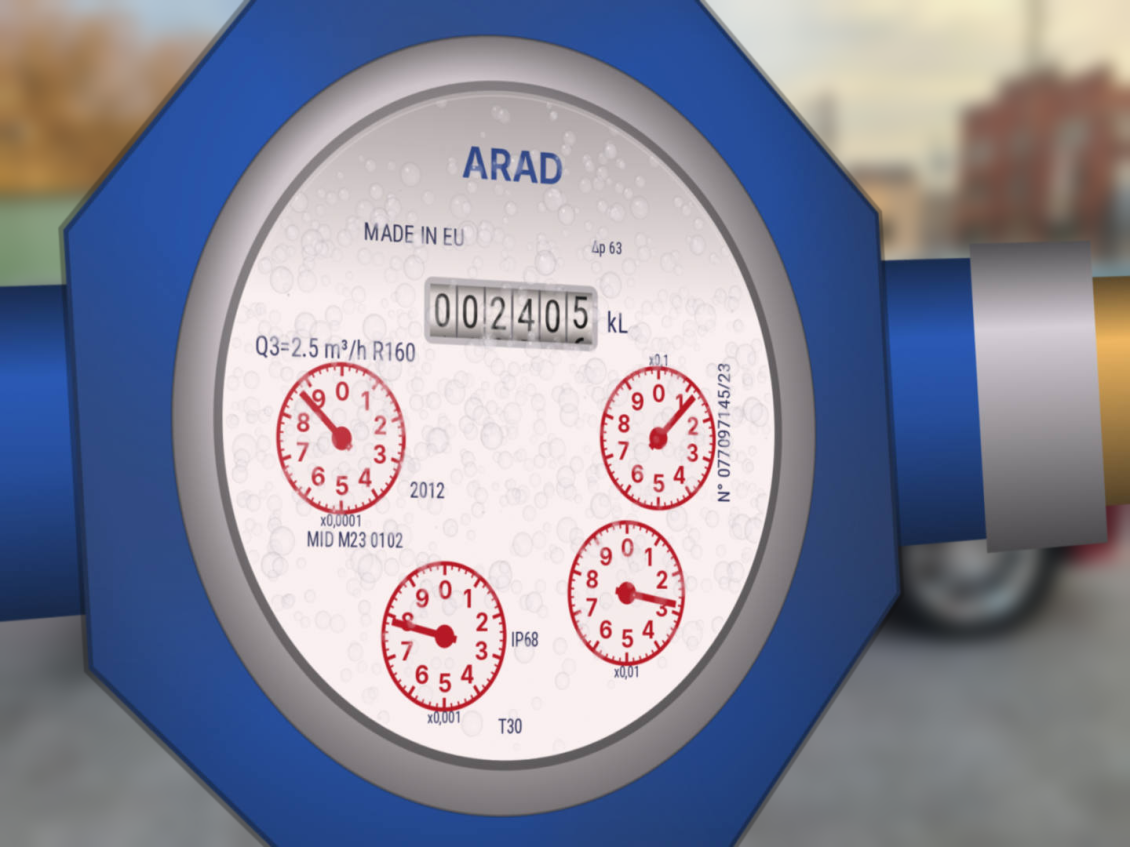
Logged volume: 2405.1278 kL
